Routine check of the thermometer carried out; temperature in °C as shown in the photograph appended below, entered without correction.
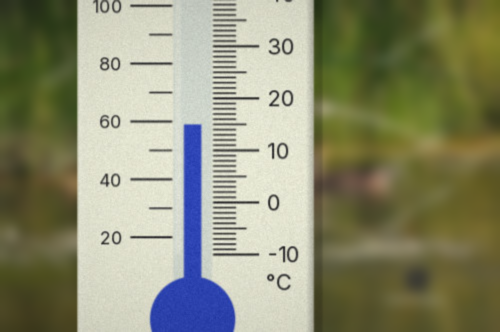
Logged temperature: 15 °C
